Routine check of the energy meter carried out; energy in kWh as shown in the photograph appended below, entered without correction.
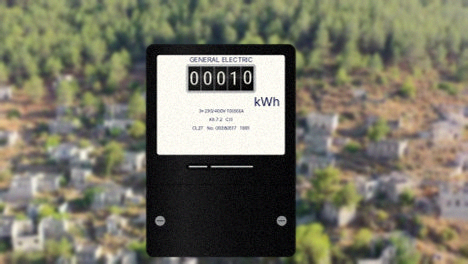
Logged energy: 10 kWh
